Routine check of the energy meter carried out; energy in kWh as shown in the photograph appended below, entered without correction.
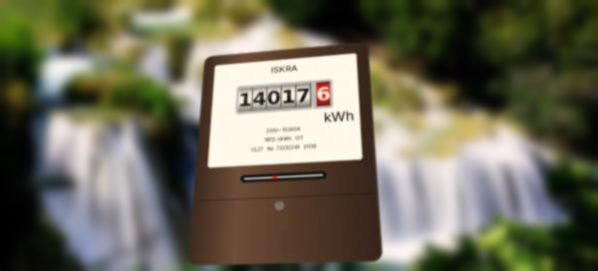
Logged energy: 14017.6 kWh
